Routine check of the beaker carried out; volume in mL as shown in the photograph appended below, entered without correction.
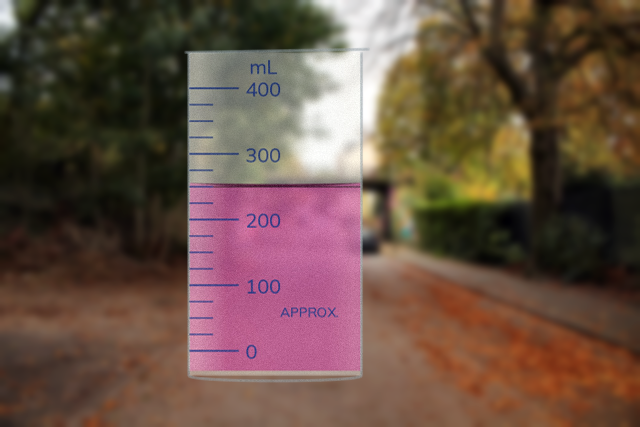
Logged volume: 250 mL
